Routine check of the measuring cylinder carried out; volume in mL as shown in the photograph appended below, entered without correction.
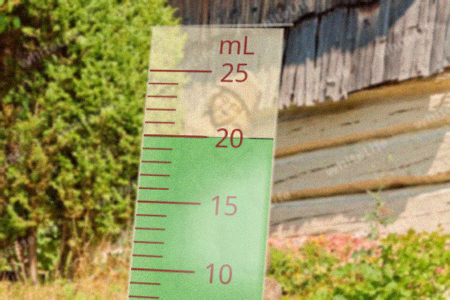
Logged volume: 20 mL
